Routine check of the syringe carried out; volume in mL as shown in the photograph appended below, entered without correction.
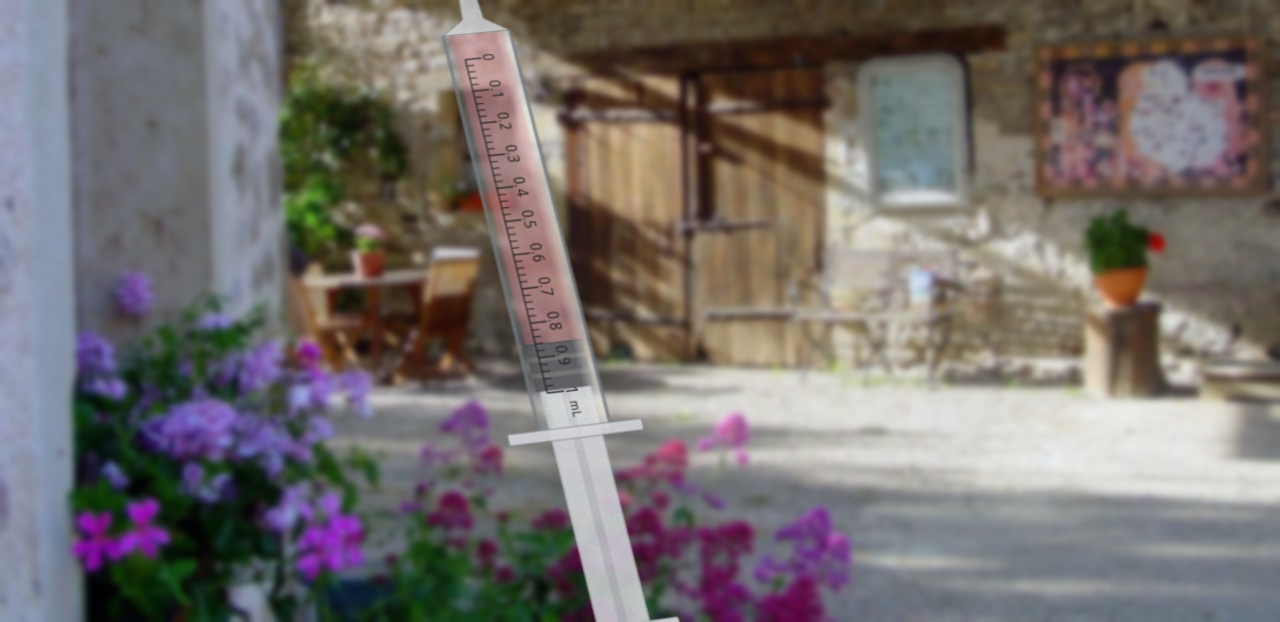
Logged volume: 0.86 mL
